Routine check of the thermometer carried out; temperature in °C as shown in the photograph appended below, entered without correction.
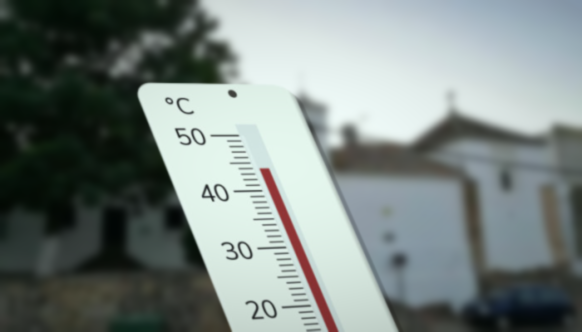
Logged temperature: 44 °C
